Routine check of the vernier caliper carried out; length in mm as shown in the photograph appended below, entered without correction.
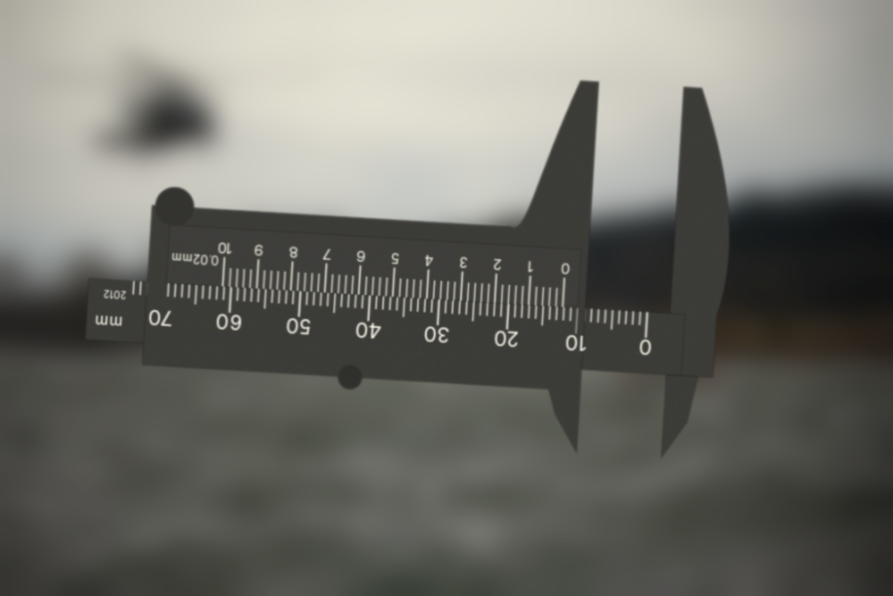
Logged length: 12.2 mm
